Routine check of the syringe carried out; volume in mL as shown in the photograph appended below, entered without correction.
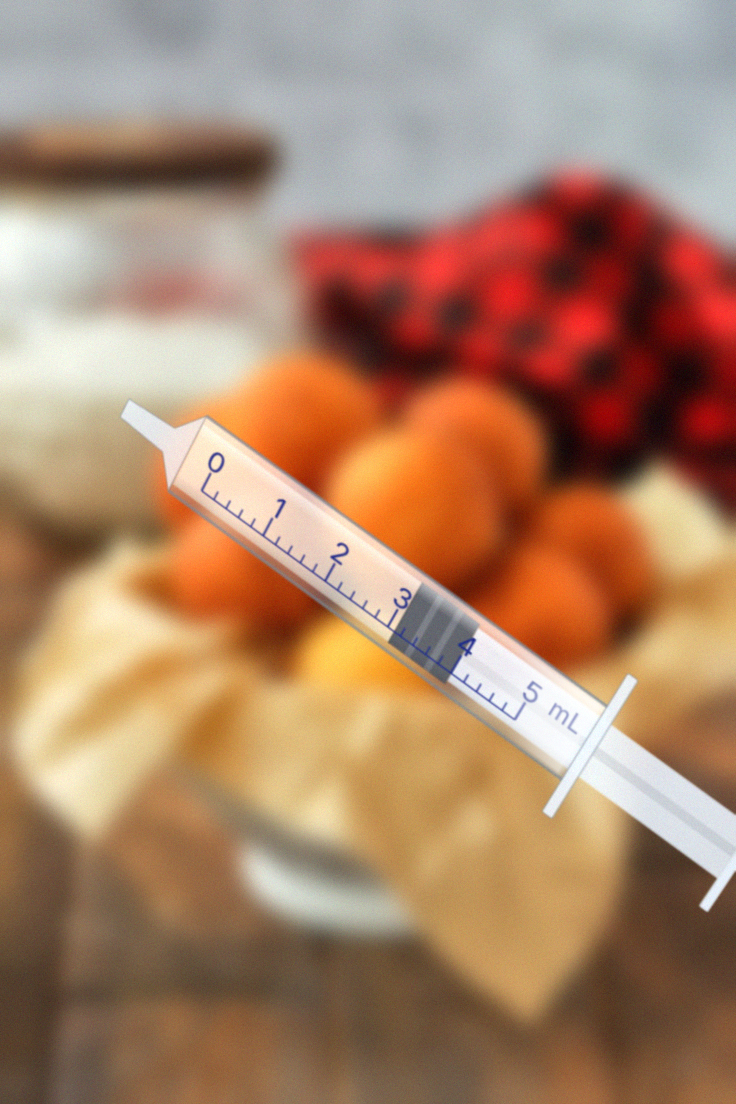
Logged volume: 3.1 mL
